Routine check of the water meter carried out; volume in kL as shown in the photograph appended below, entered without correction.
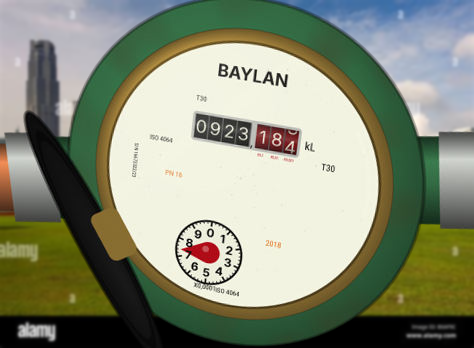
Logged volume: 923.1837 kL
